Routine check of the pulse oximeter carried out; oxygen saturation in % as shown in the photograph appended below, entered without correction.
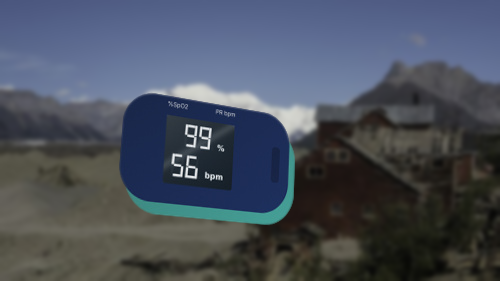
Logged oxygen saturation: 99 %
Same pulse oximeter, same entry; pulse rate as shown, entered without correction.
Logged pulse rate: 56 bpm
